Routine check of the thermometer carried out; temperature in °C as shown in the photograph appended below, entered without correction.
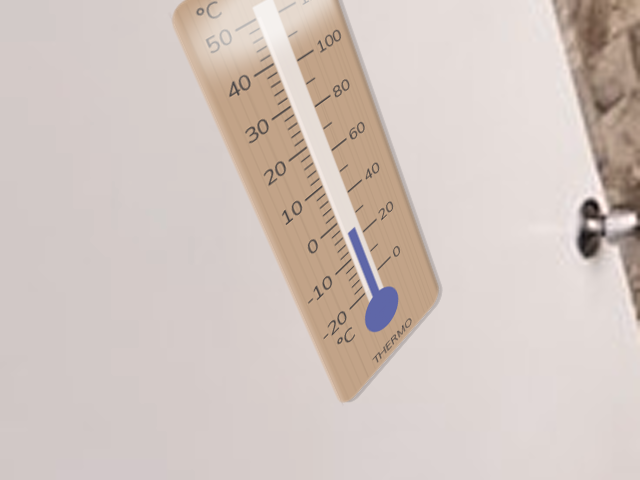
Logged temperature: -4 °C
